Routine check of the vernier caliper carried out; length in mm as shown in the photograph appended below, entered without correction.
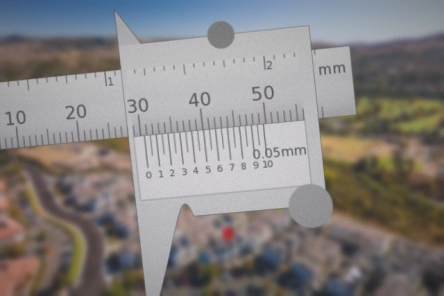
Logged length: 30.6 mm
